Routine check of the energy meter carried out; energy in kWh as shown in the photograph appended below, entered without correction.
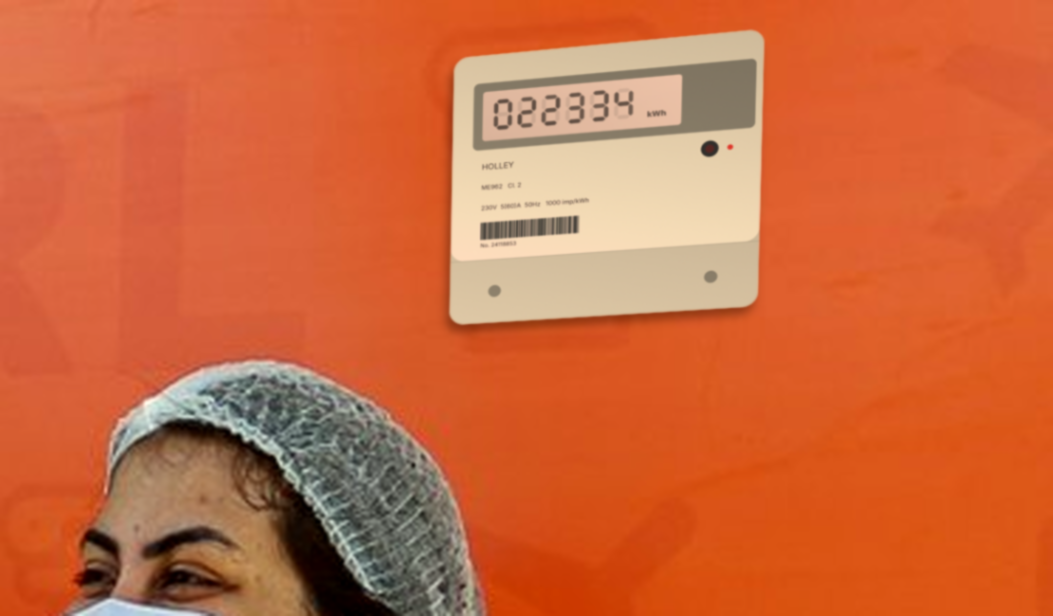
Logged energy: 22334 kWh
